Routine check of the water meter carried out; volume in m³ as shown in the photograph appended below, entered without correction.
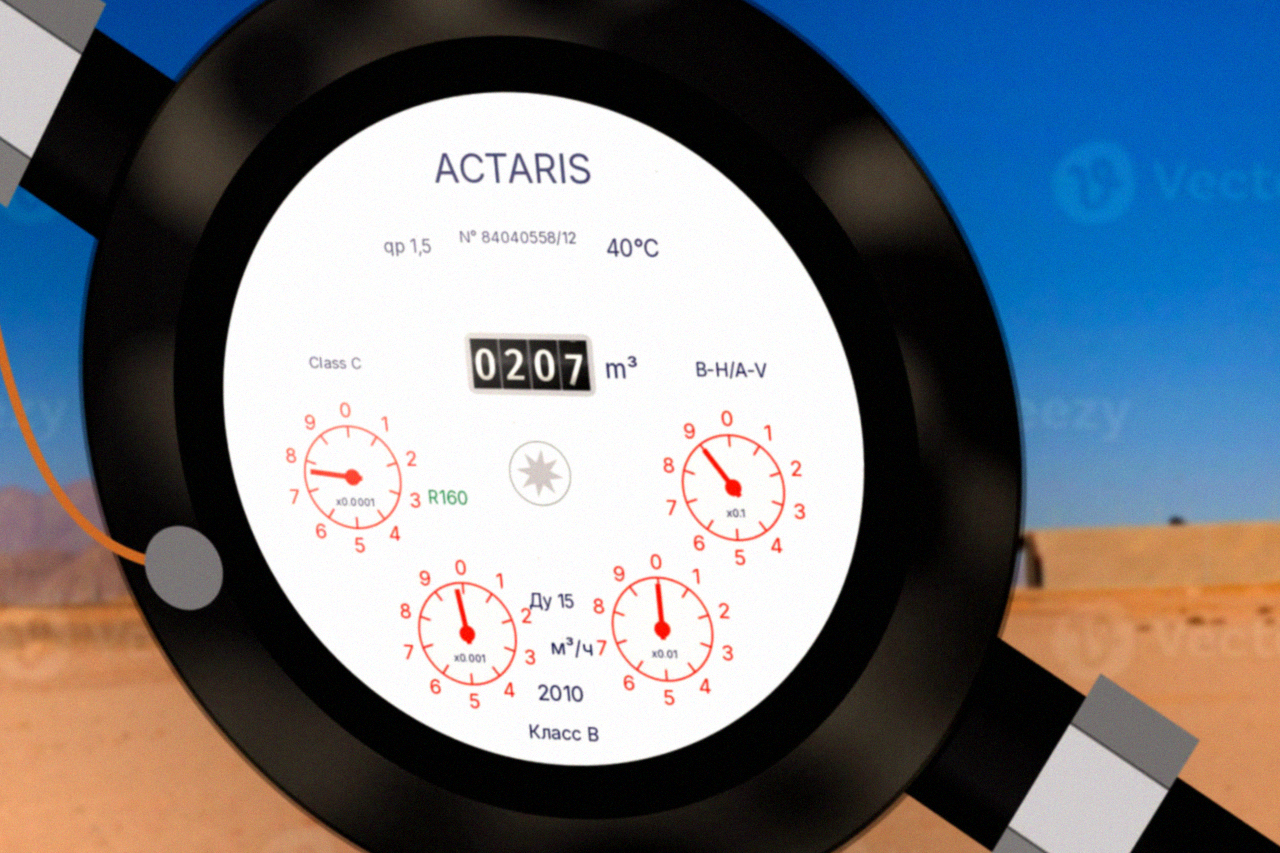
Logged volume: 206.8997 m³
